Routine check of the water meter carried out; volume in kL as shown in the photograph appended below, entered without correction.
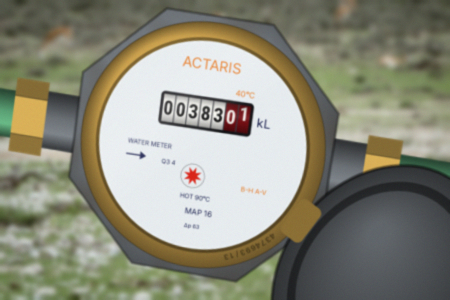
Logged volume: 383.01 kL
